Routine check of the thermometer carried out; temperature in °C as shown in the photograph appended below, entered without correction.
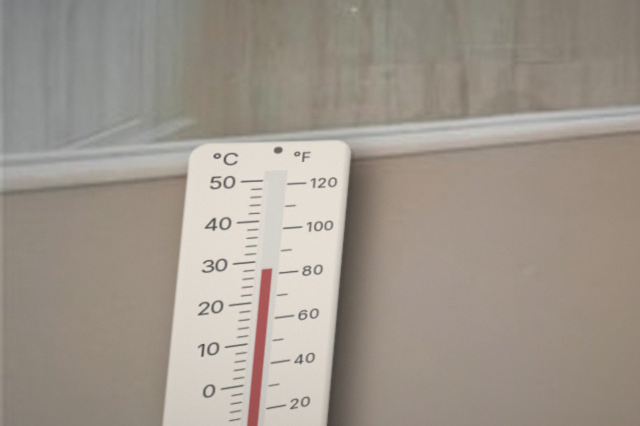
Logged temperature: 28 °C
